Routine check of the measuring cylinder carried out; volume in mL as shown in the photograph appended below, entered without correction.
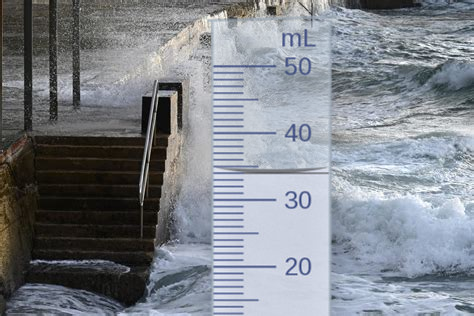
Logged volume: 34 mL
